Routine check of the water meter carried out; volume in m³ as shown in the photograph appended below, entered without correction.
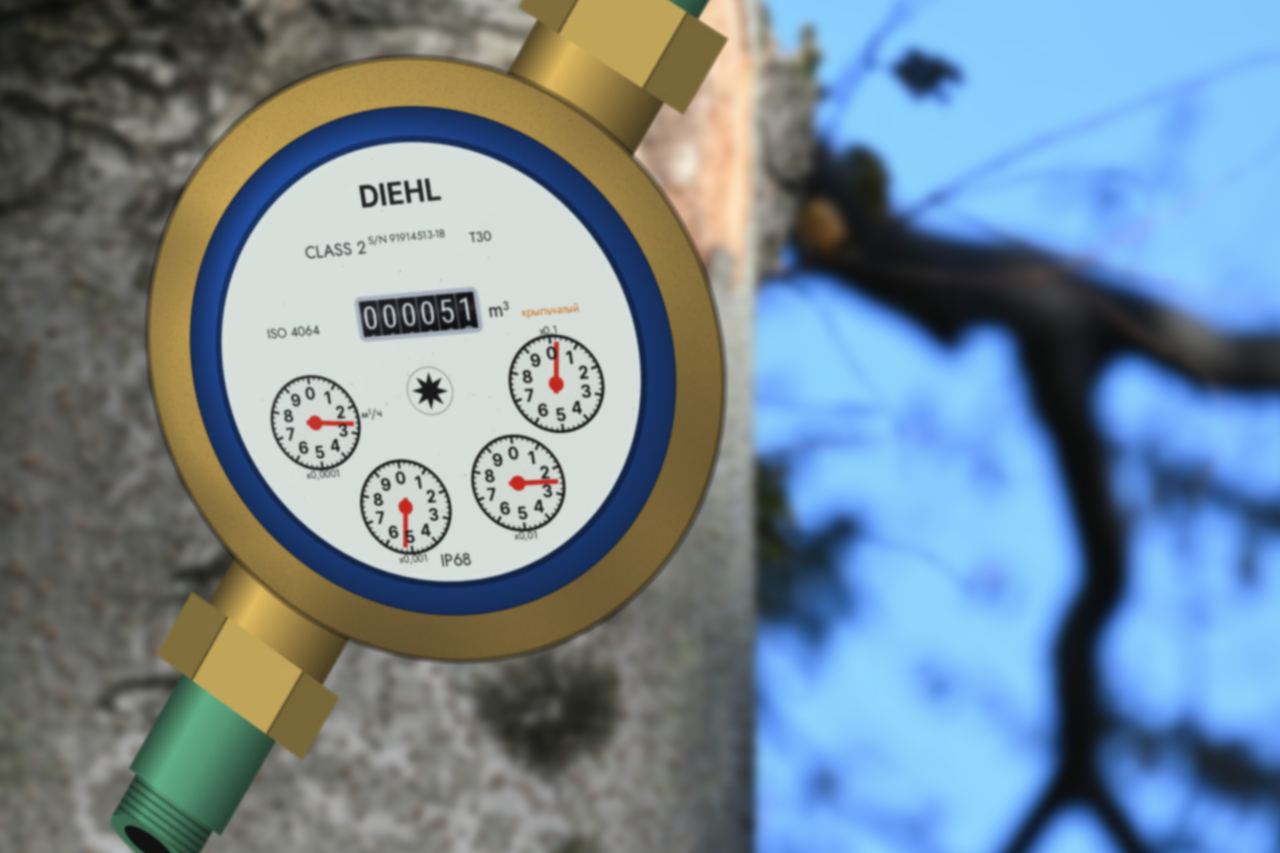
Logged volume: 51.0252 m³
